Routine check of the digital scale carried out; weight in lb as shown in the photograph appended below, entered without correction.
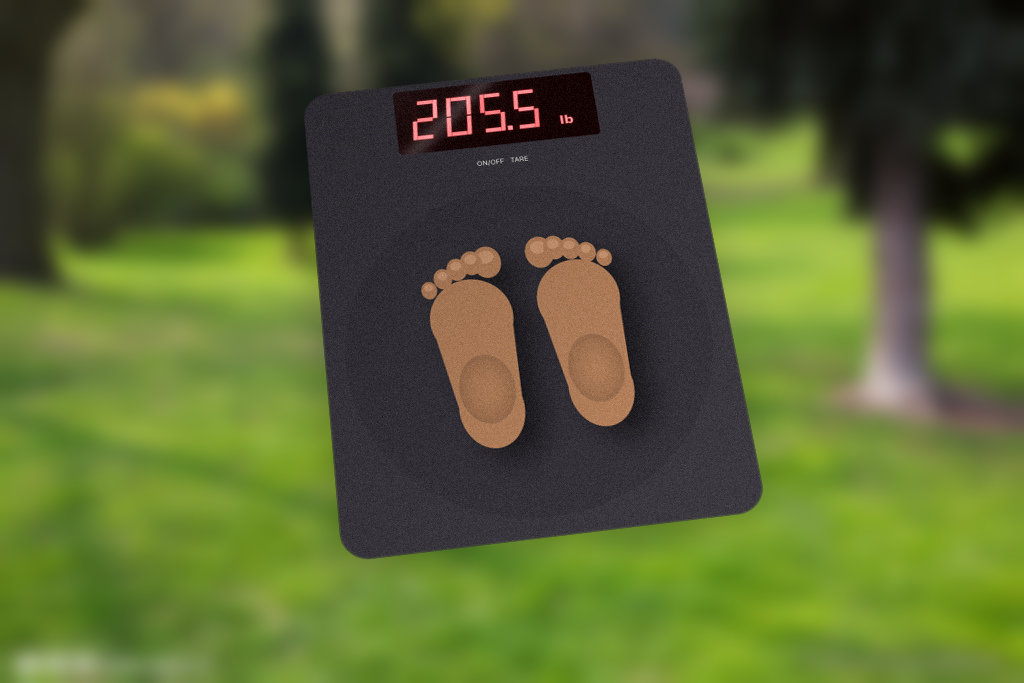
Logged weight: 205.5 lb
